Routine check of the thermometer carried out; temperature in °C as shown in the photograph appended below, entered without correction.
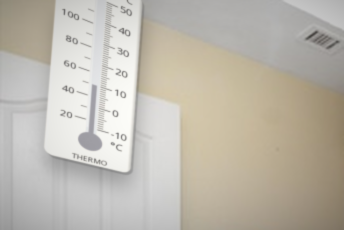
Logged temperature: 10 °C
